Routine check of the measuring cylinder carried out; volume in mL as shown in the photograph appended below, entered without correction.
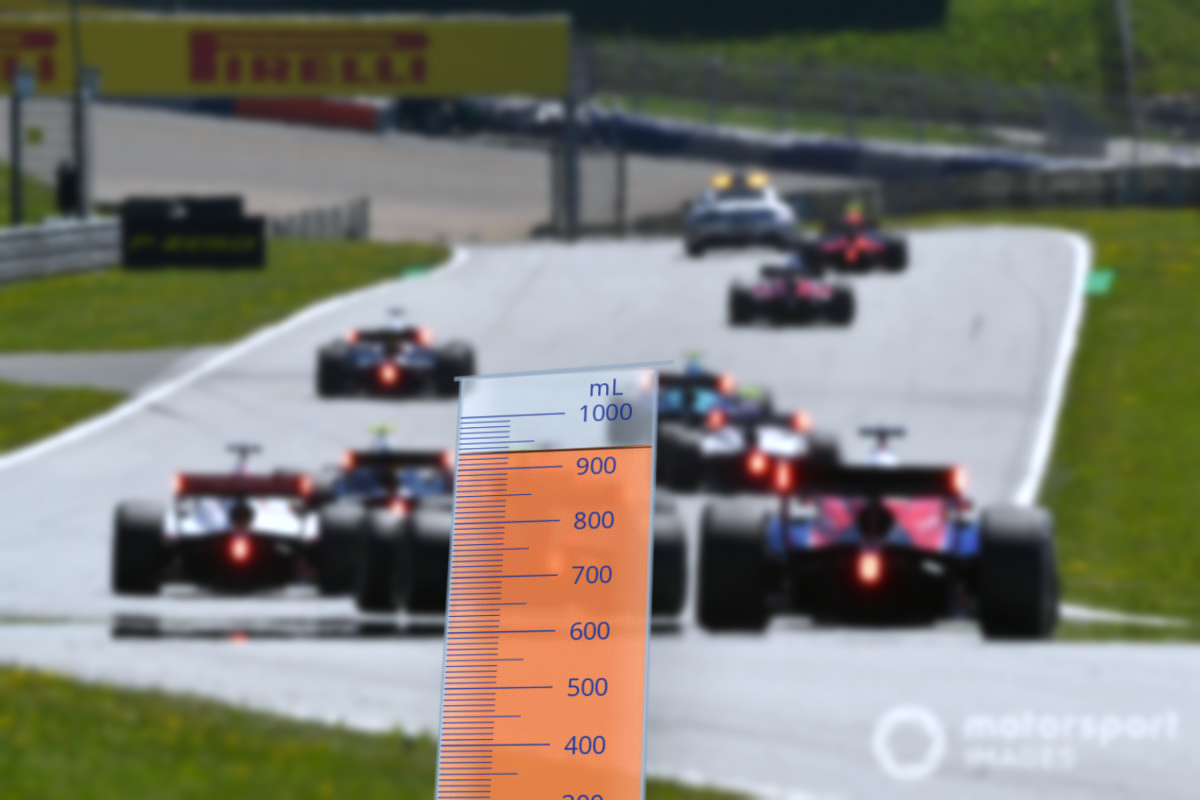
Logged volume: 930 mL
